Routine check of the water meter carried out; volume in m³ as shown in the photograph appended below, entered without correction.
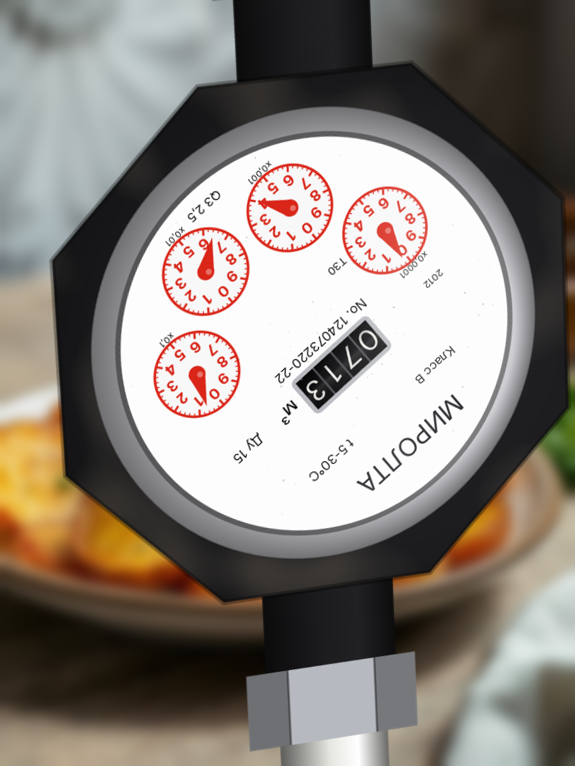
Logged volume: 713.0640 m³
